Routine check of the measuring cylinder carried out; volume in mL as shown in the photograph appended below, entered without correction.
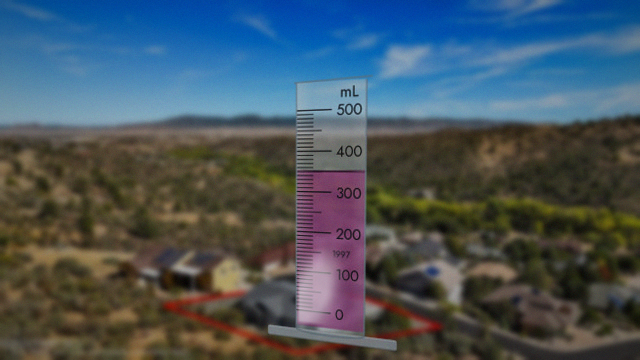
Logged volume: 350 mL
